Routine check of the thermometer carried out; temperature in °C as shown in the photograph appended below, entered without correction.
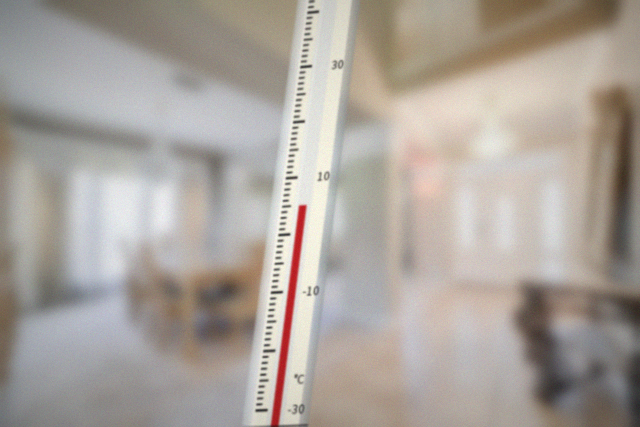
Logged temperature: 5 °C
